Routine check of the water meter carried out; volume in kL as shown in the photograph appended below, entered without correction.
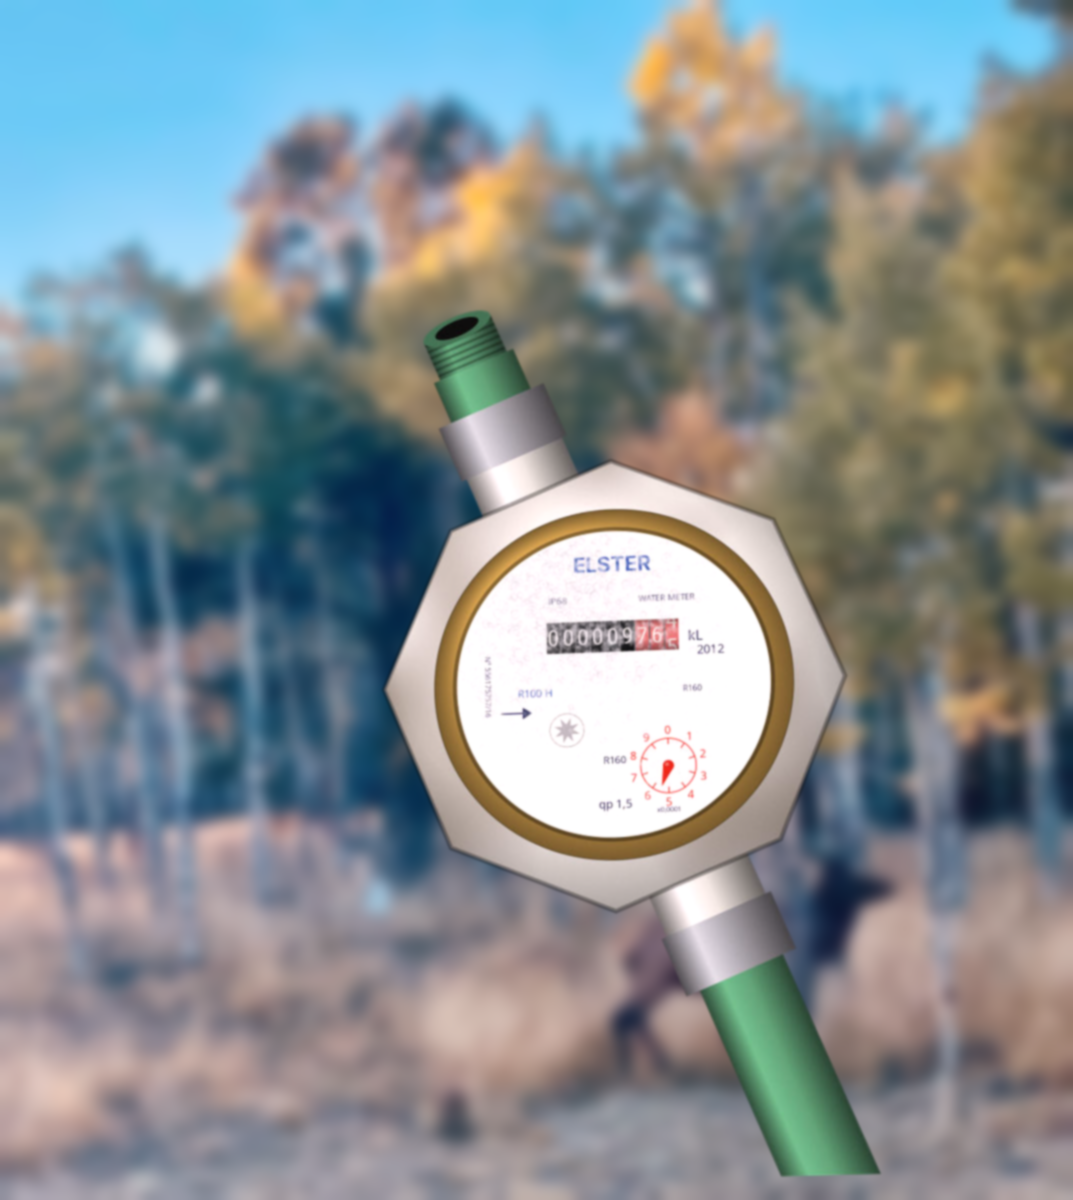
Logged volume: 9.7645 kL
